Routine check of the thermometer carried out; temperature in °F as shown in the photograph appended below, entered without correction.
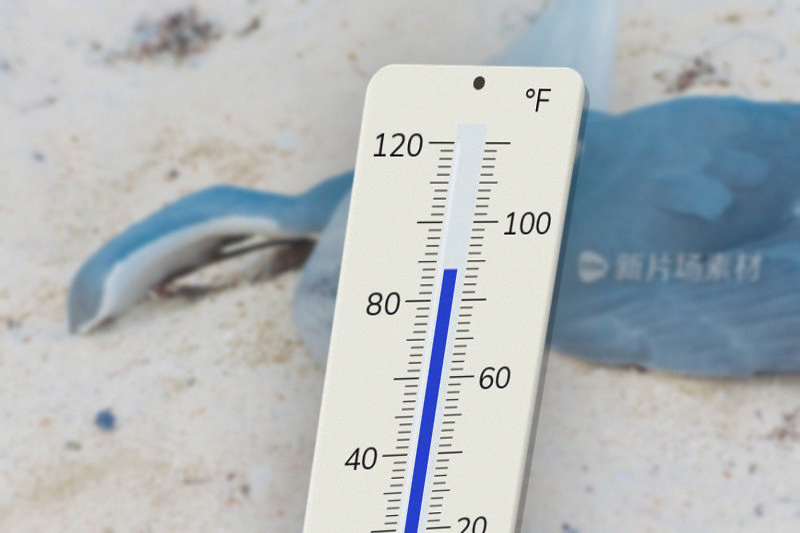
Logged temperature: 88 °F
